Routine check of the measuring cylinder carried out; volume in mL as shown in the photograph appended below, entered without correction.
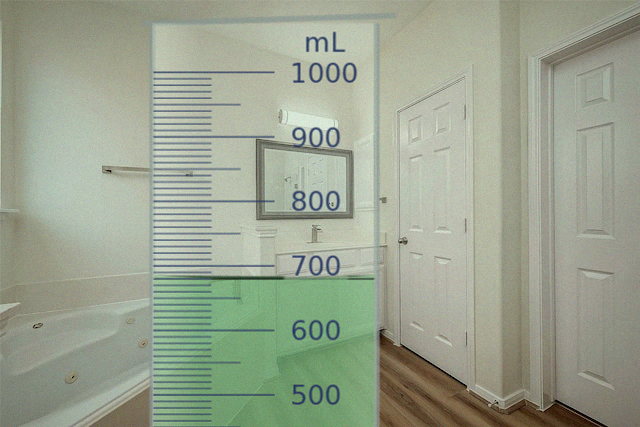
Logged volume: 680 mL
